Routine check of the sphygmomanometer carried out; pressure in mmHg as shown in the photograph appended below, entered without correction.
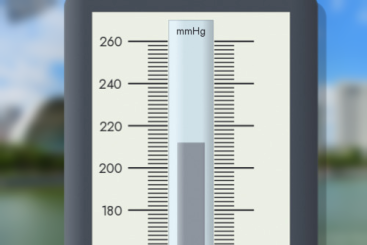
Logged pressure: 212 mmHg
